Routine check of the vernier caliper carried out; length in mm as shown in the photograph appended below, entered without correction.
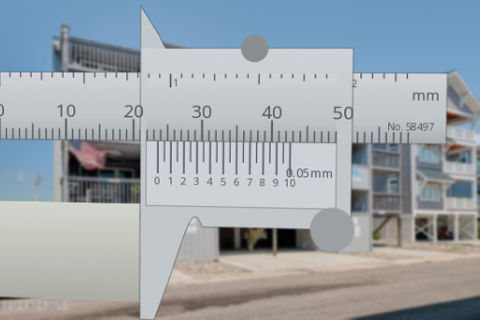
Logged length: 23.6 mm
